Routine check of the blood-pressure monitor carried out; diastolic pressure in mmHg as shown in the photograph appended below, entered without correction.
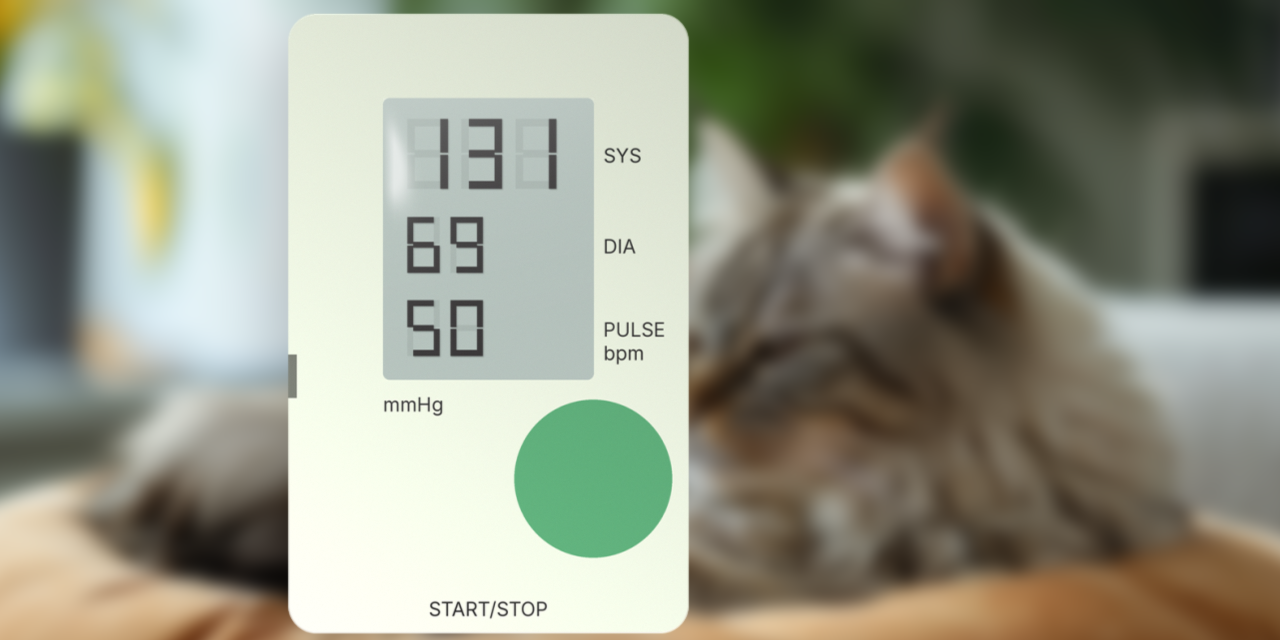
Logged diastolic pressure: 69 mmHg
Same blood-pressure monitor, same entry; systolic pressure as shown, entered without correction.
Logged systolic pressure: 131 mmHg
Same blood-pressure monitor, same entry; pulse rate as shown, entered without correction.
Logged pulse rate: 50 bpm
